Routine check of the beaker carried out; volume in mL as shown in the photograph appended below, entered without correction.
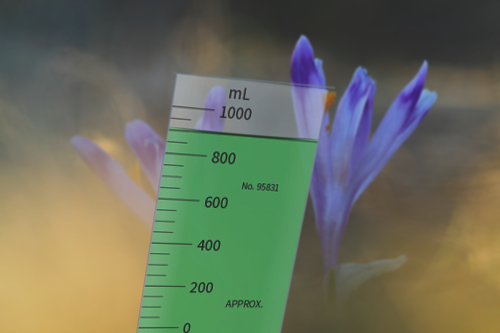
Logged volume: 900 mL
